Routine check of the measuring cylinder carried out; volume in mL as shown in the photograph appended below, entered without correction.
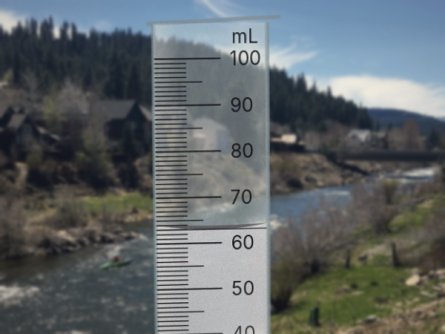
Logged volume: 63 mL
